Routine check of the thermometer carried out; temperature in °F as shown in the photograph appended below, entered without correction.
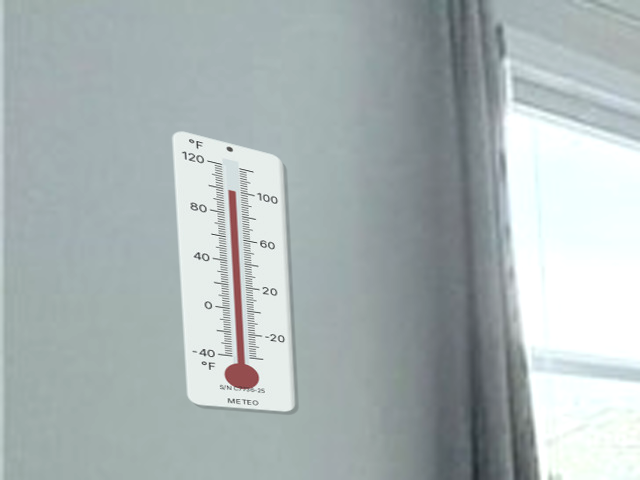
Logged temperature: 100 °F
